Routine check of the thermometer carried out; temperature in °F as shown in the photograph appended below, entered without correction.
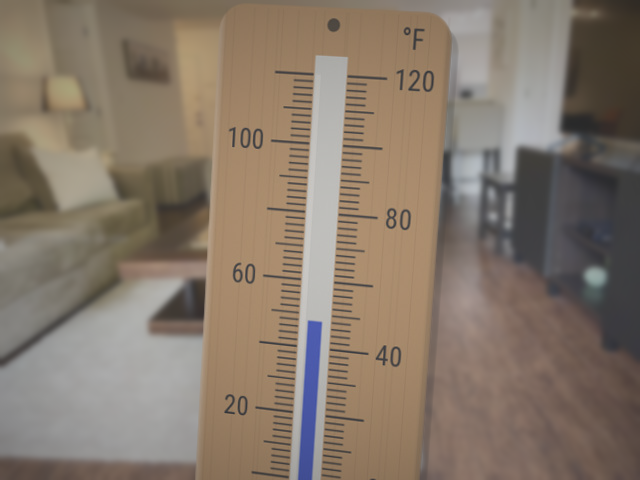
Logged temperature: 48 °F
